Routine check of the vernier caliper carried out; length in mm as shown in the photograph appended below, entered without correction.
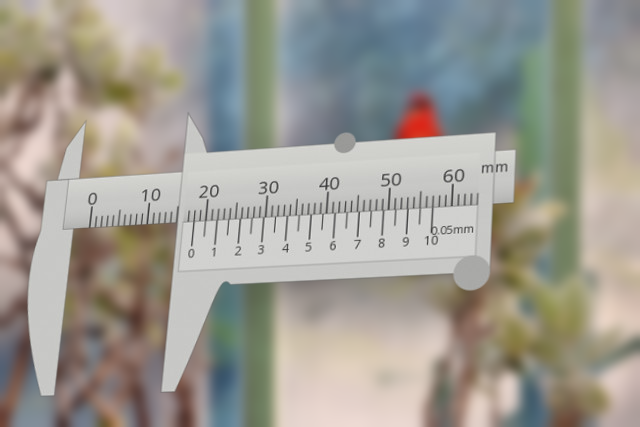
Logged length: 18.0 mm
